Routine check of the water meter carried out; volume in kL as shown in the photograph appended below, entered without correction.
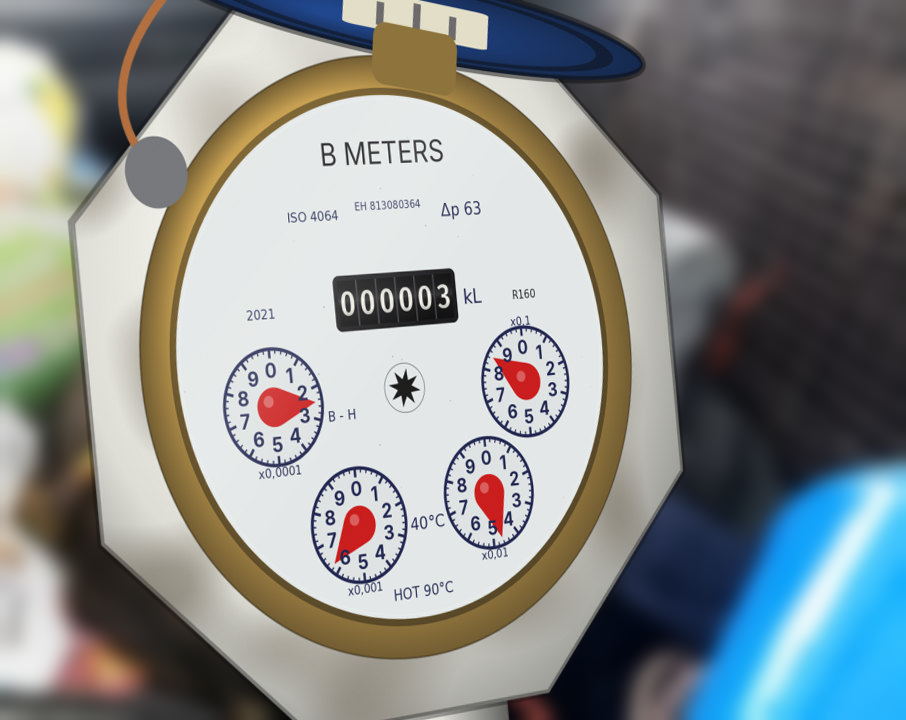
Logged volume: 3.8462 kL
